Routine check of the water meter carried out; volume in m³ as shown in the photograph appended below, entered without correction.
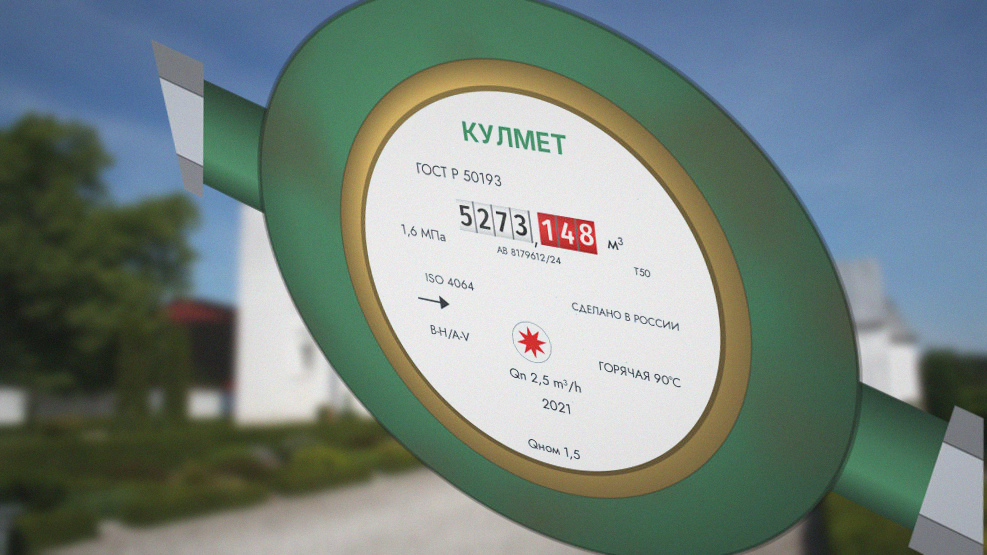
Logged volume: 5273.148 m³
